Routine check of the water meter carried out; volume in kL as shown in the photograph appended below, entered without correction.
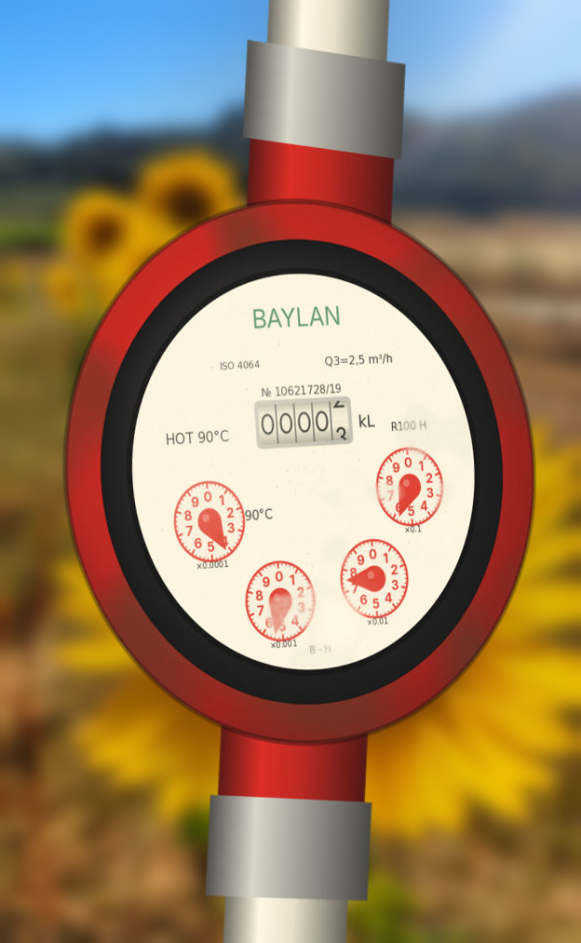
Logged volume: 2.5754 kL
